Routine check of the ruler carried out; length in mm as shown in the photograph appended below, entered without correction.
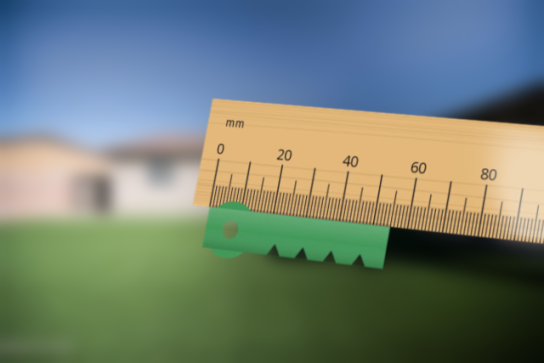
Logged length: 55 mm
